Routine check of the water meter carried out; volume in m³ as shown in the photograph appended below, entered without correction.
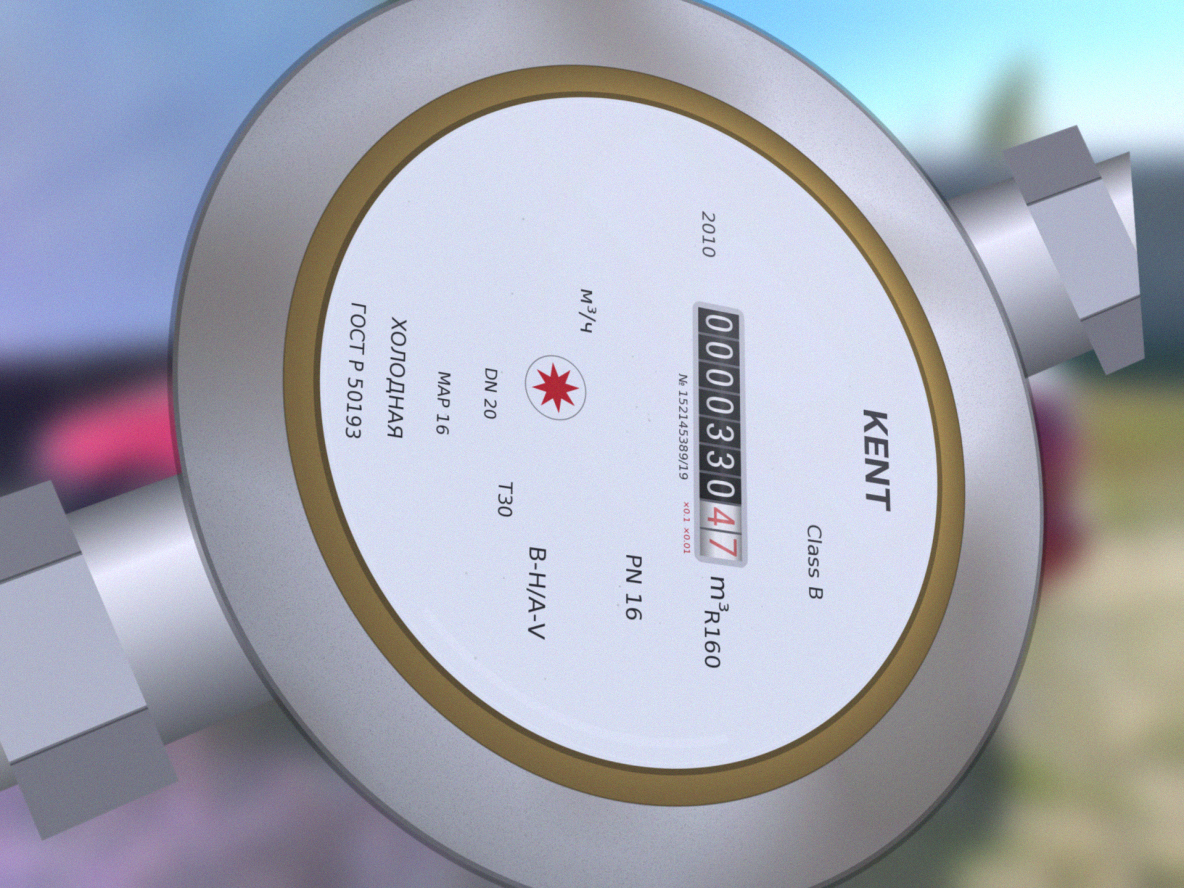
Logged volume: 330.47 m³
